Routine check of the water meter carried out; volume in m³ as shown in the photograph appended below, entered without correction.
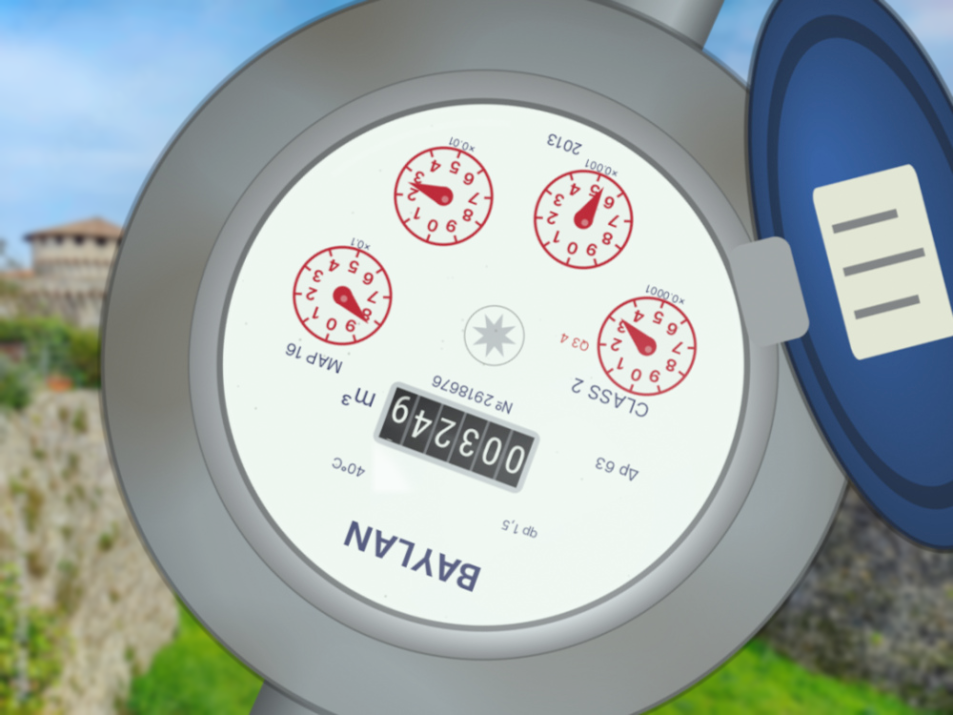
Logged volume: 3248.8253 m³
